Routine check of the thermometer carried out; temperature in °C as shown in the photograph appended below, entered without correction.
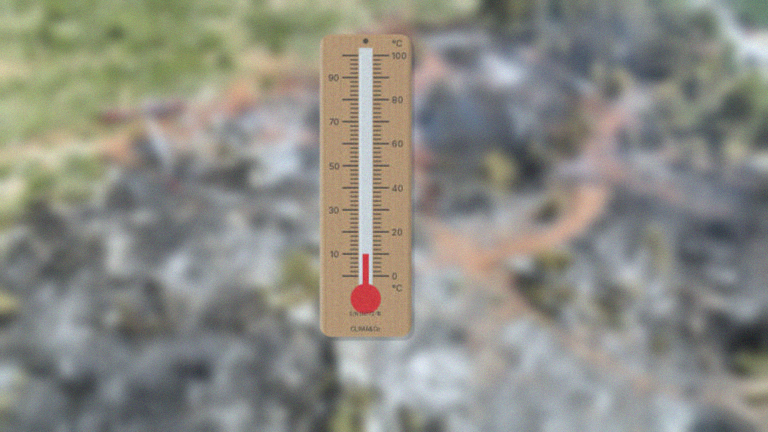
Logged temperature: 10 °C
